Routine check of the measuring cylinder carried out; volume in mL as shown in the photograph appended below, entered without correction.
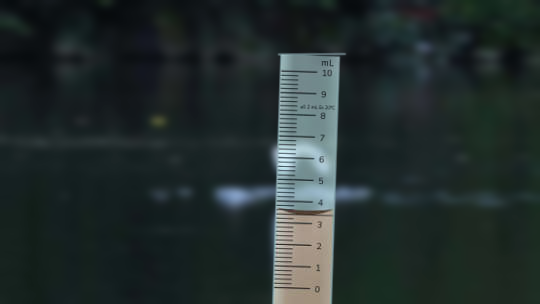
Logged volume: 3.4 mL
